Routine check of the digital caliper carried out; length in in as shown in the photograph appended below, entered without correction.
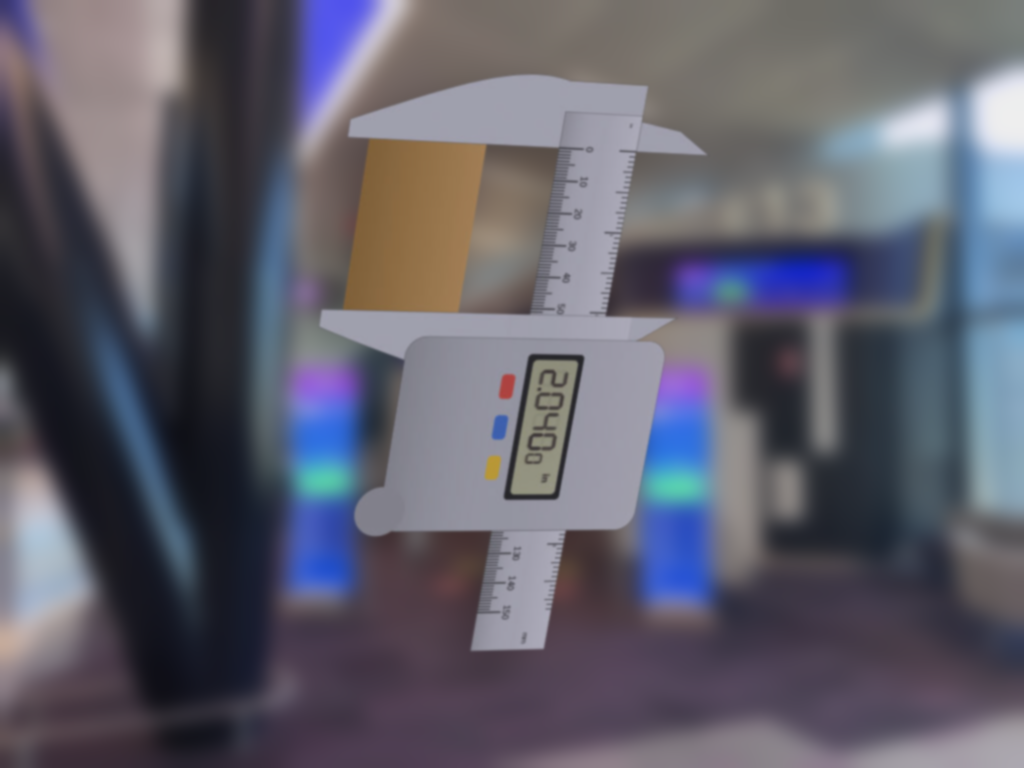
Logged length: 2.0400 in
